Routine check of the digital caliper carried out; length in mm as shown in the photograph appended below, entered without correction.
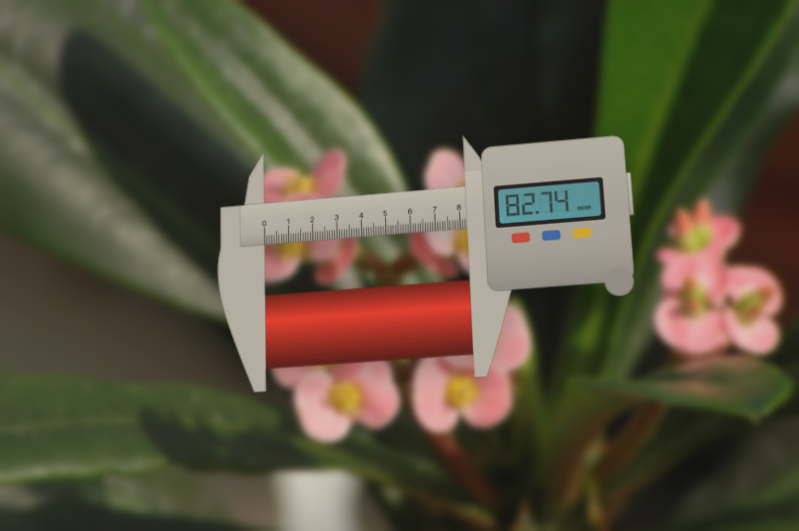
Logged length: 82.74 mm
